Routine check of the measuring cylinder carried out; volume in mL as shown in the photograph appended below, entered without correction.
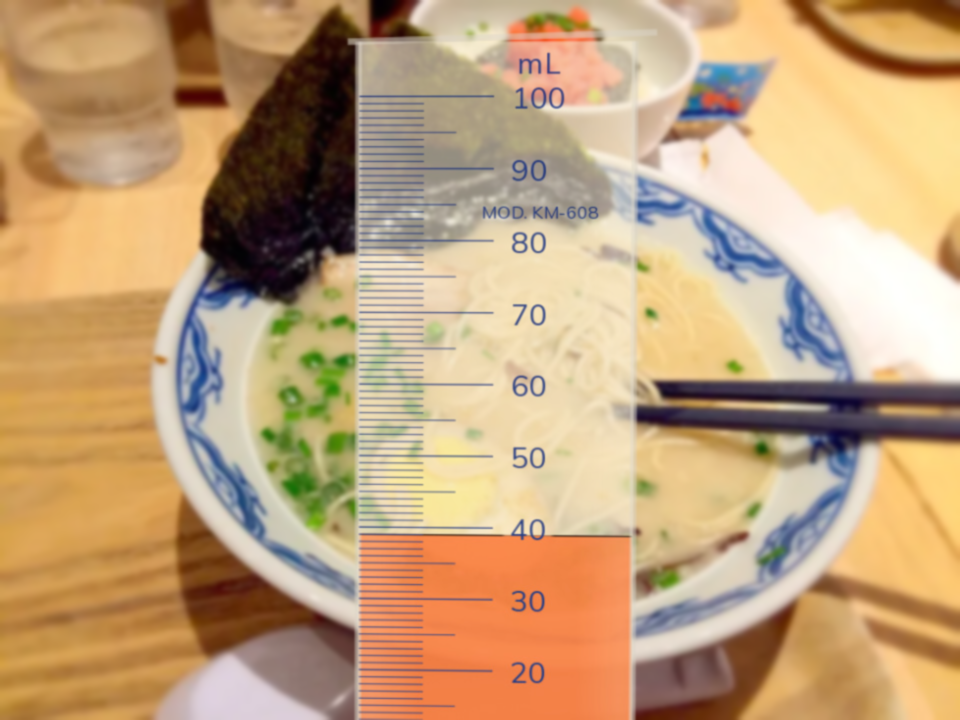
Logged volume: 39 mL
